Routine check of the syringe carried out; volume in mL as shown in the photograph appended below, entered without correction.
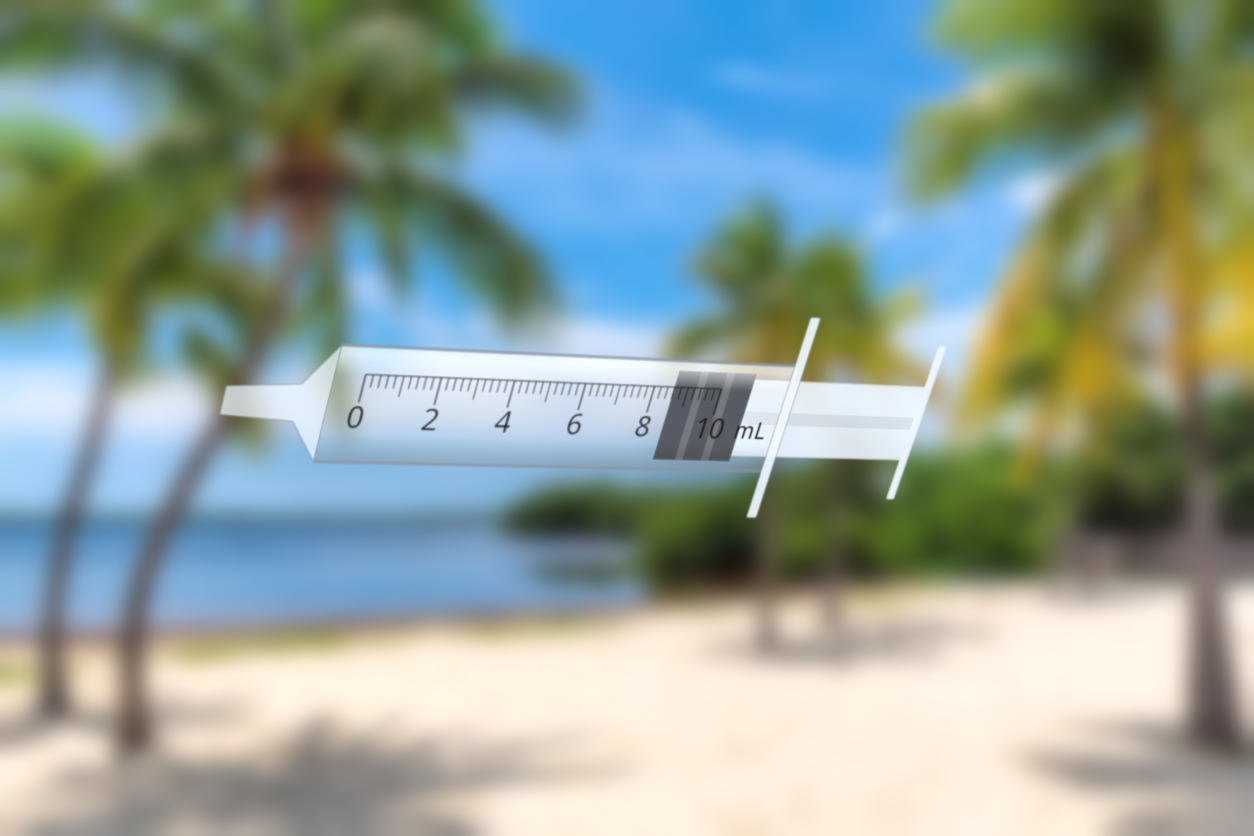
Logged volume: 8.6 mL
